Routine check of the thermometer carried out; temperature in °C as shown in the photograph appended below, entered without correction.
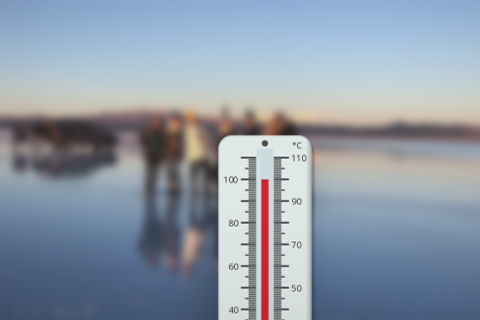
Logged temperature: 100 °C
